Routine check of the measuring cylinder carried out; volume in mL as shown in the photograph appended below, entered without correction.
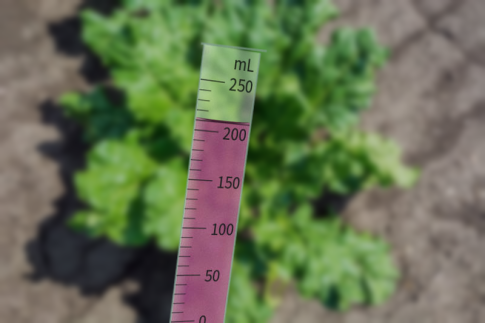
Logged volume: 210 mL
